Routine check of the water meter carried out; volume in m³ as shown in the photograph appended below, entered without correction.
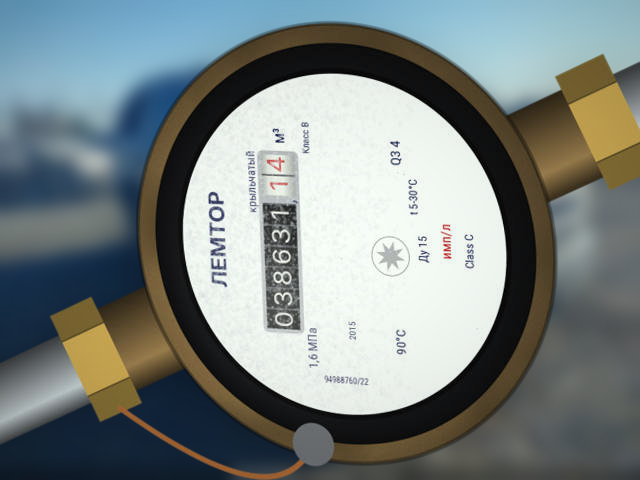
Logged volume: 38631.14 m³
